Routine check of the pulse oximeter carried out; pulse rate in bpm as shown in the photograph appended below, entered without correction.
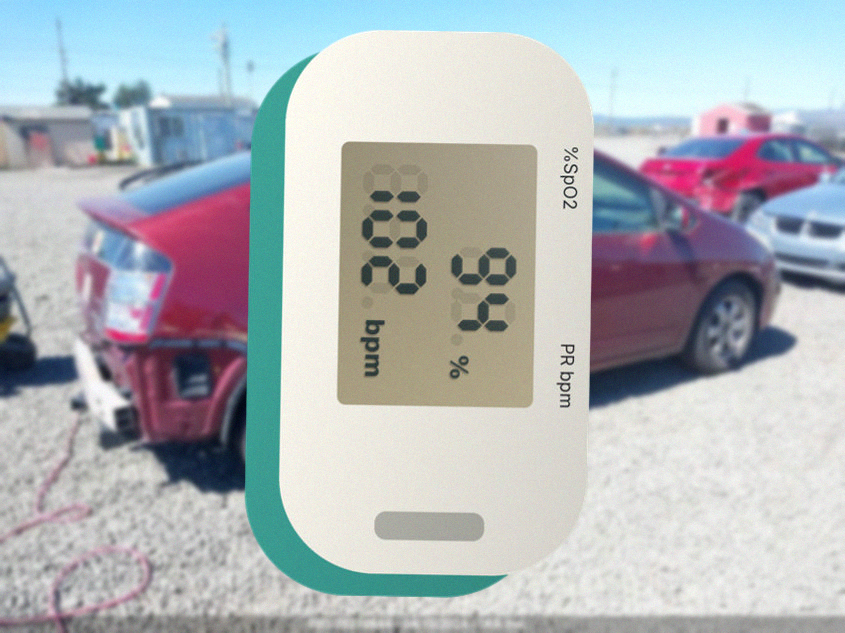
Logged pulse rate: 102 bpm
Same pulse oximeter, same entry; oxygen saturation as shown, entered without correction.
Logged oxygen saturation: 94 %
